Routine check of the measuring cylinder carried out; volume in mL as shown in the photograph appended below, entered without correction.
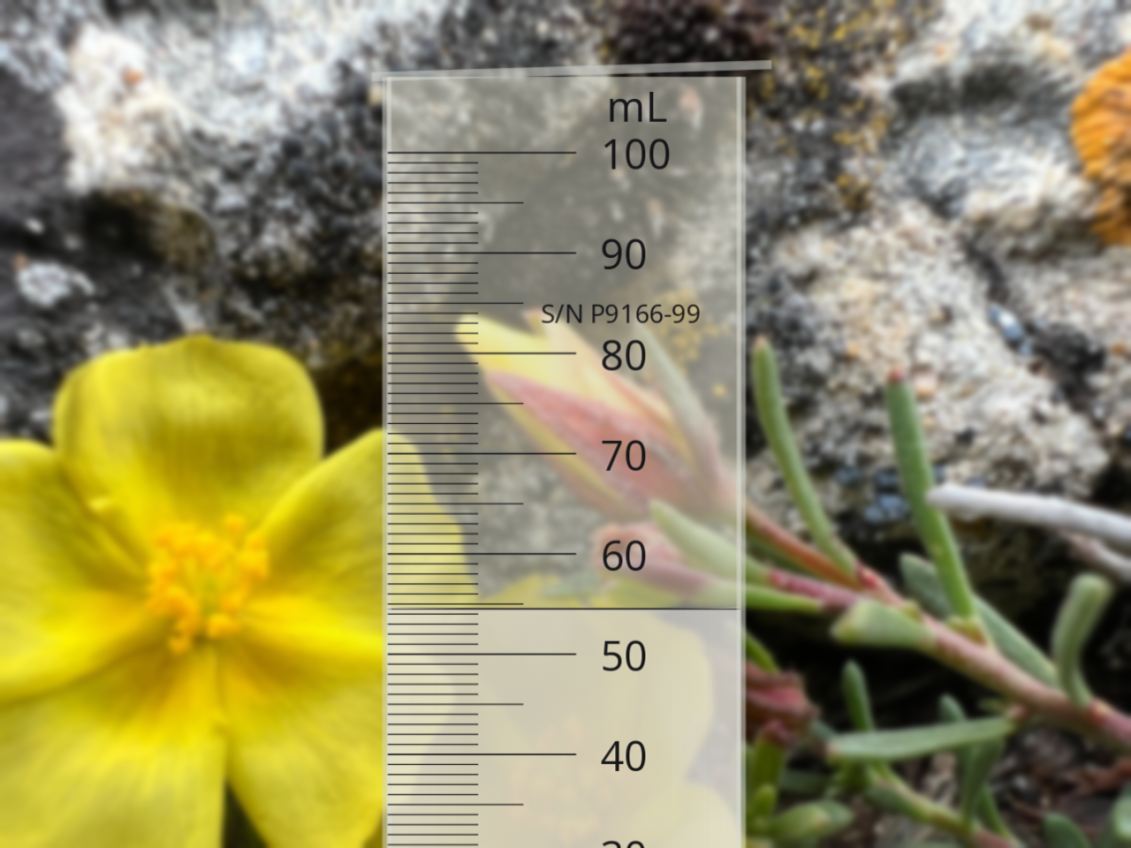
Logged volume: 54.5 mL
